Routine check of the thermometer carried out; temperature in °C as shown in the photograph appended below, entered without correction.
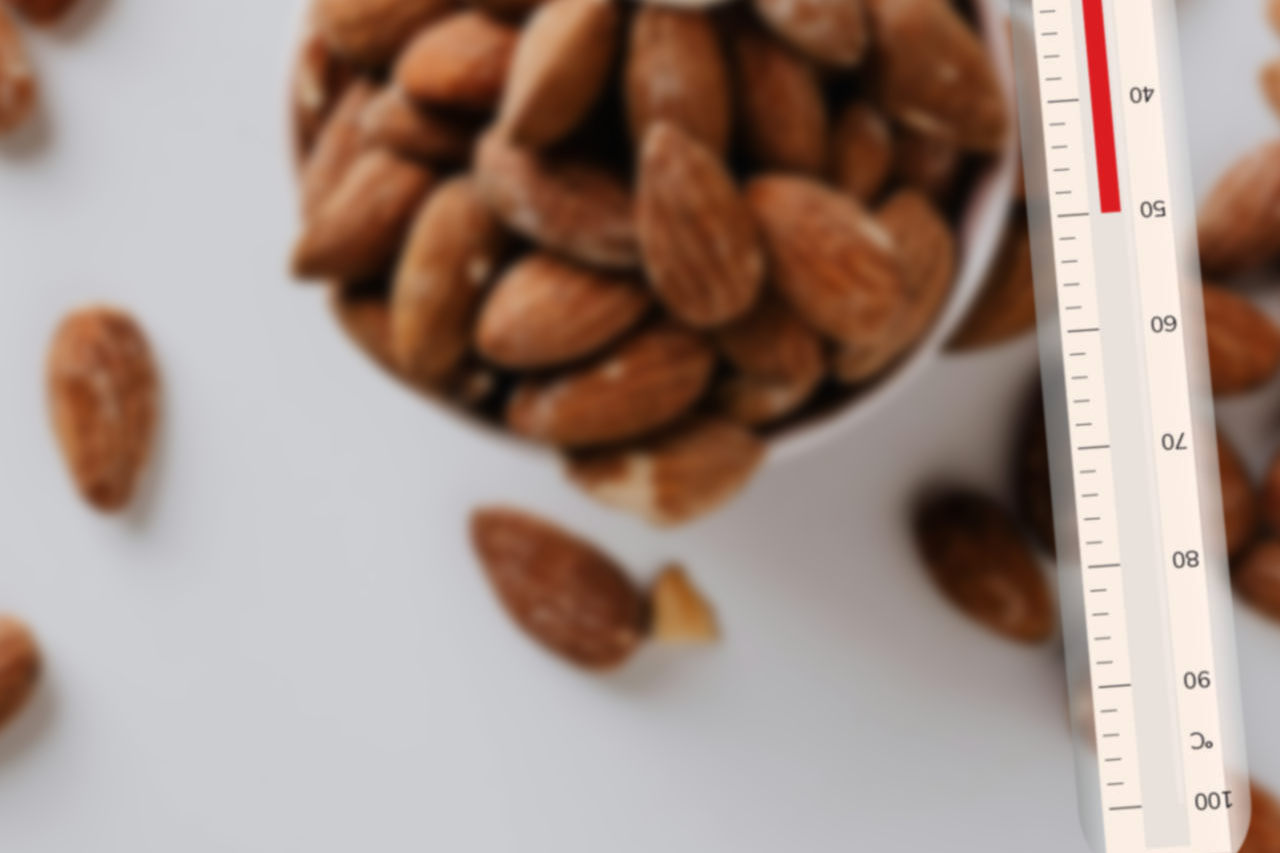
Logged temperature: 50 °C
